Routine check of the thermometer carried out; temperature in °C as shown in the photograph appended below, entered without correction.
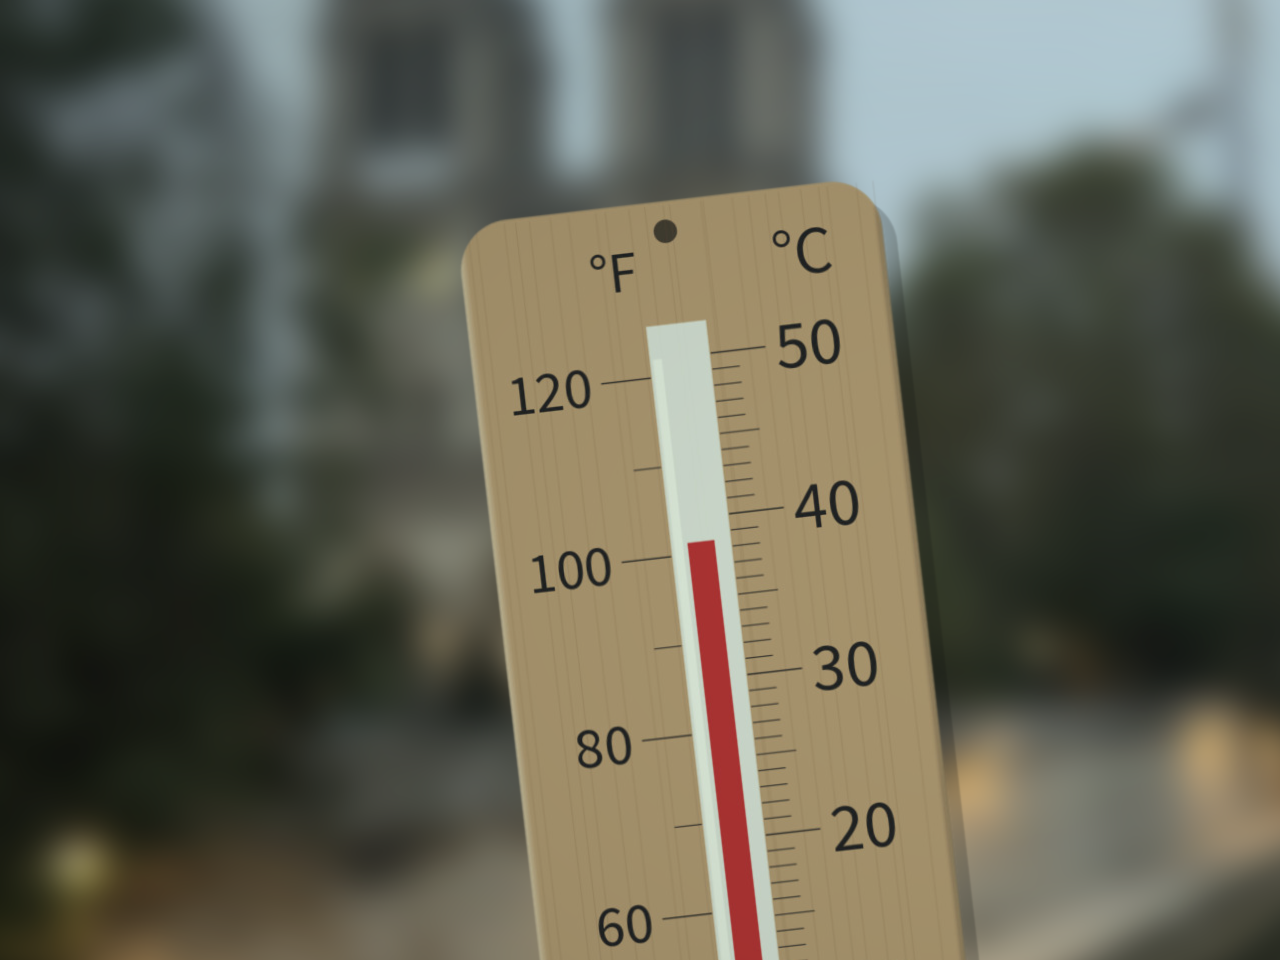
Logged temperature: 38.5 °C
